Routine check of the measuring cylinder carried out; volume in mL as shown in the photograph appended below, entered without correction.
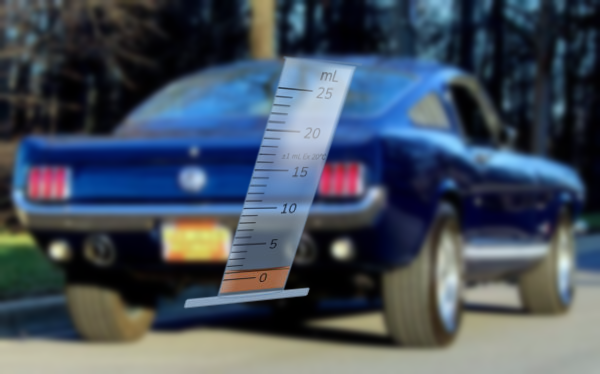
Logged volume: 1 mL
